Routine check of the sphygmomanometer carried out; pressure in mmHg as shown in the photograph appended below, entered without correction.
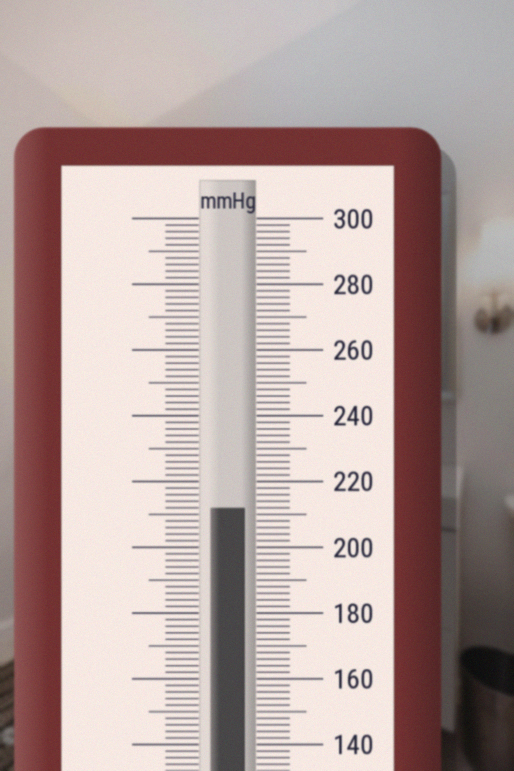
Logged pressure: 212 mmHg
